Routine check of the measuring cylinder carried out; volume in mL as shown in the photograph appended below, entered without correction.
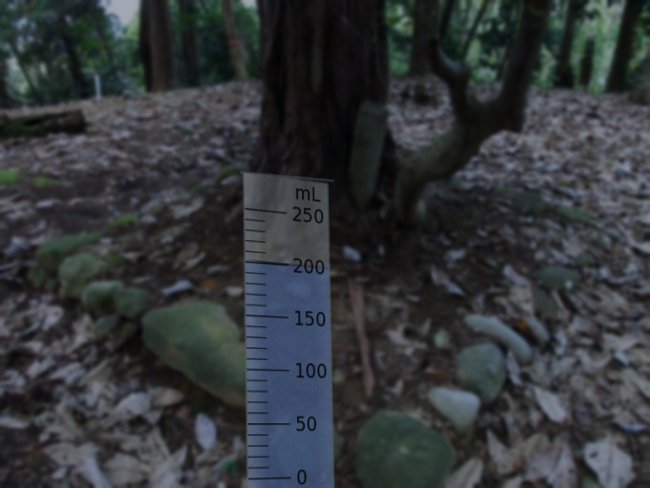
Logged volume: 200 mL
